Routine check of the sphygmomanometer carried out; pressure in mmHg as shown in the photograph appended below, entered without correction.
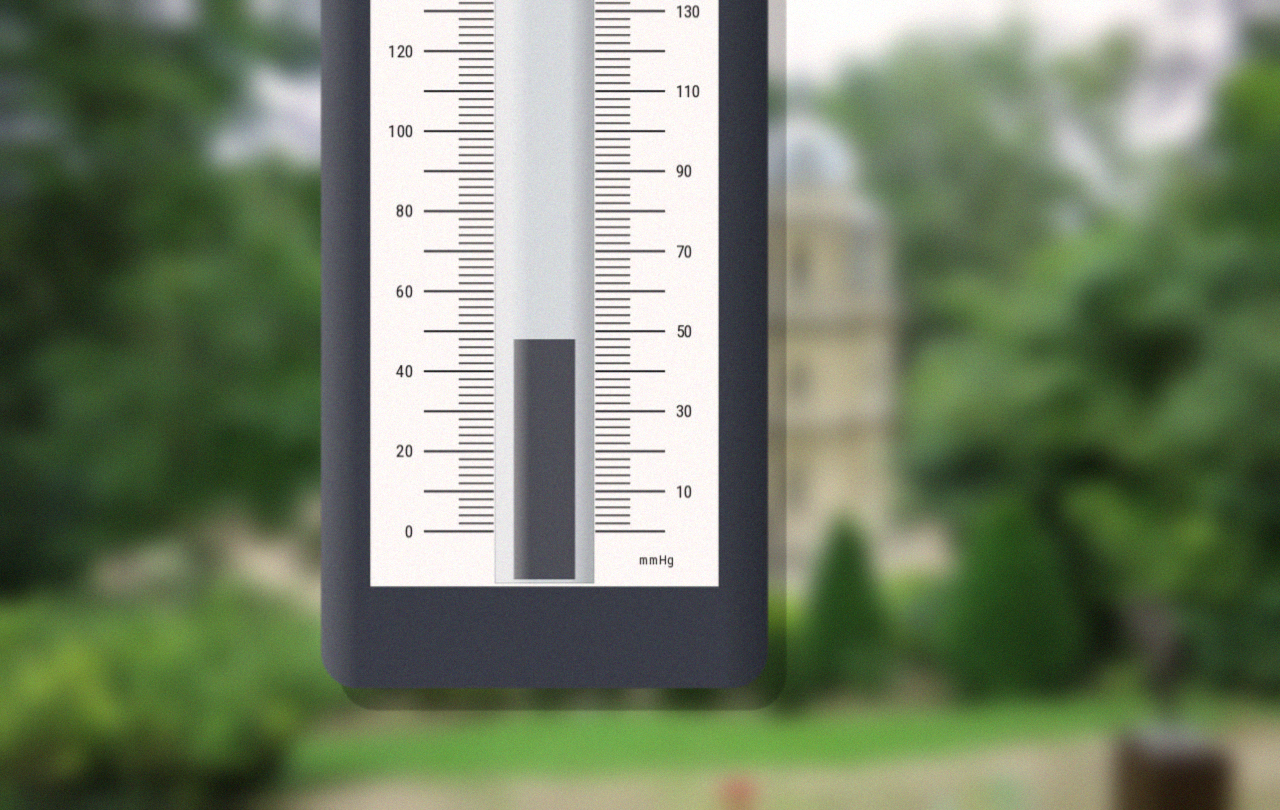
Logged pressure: 48 mmHg
